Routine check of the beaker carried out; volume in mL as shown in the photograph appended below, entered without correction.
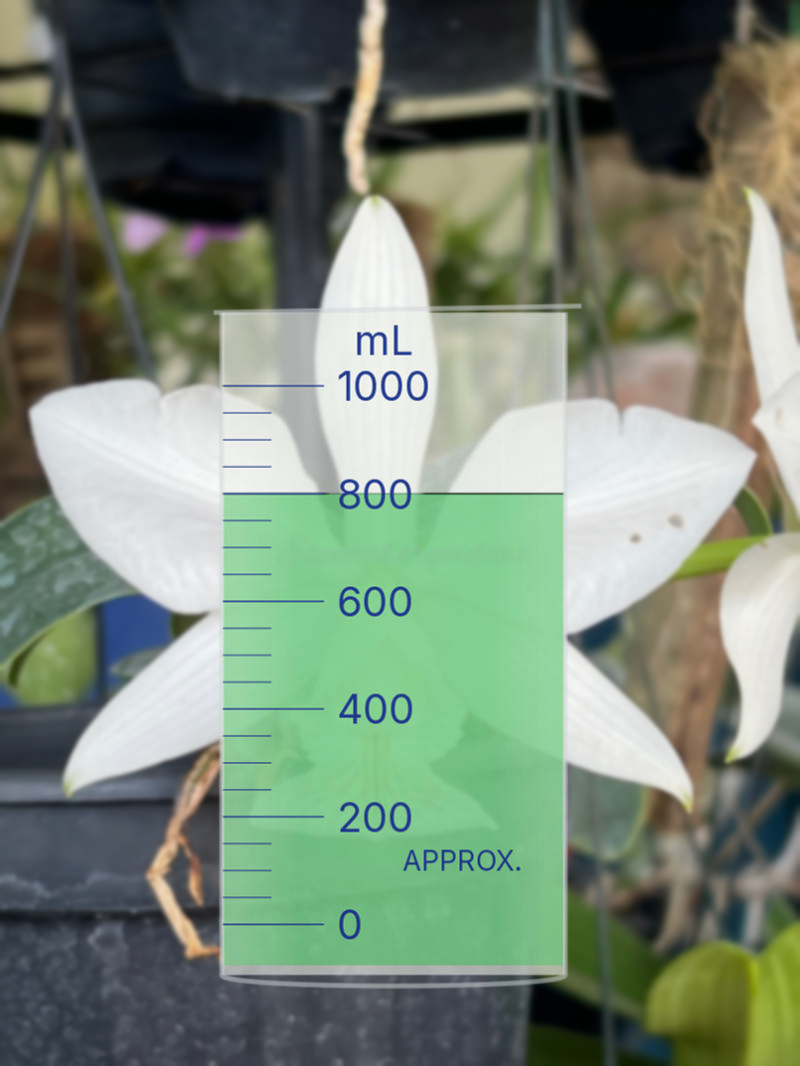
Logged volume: 800 mL
